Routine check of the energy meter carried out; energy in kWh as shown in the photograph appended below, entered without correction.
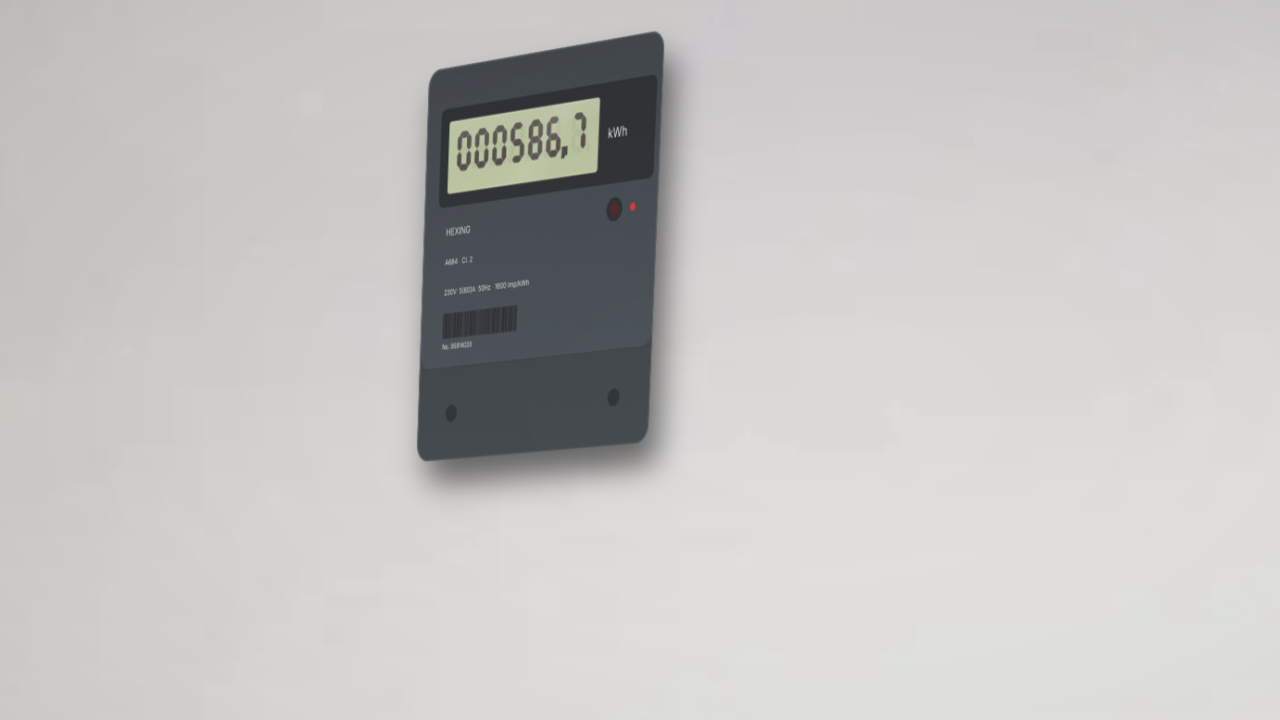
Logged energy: 586.7 kWh
